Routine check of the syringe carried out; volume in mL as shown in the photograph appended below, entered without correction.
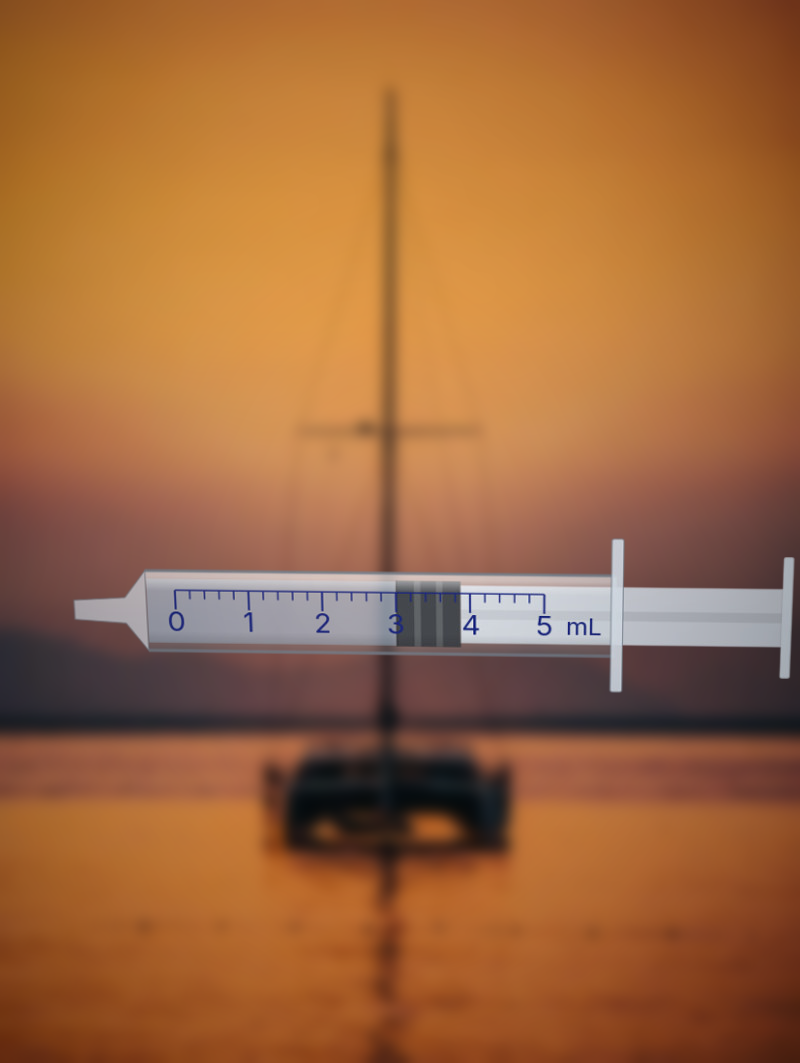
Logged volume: 3 mL
